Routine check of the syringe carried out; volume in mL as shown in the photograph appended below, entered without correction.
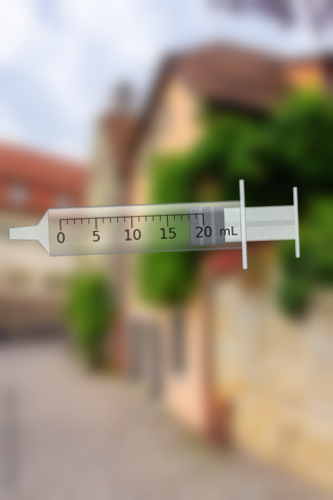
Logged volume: 18 mL
